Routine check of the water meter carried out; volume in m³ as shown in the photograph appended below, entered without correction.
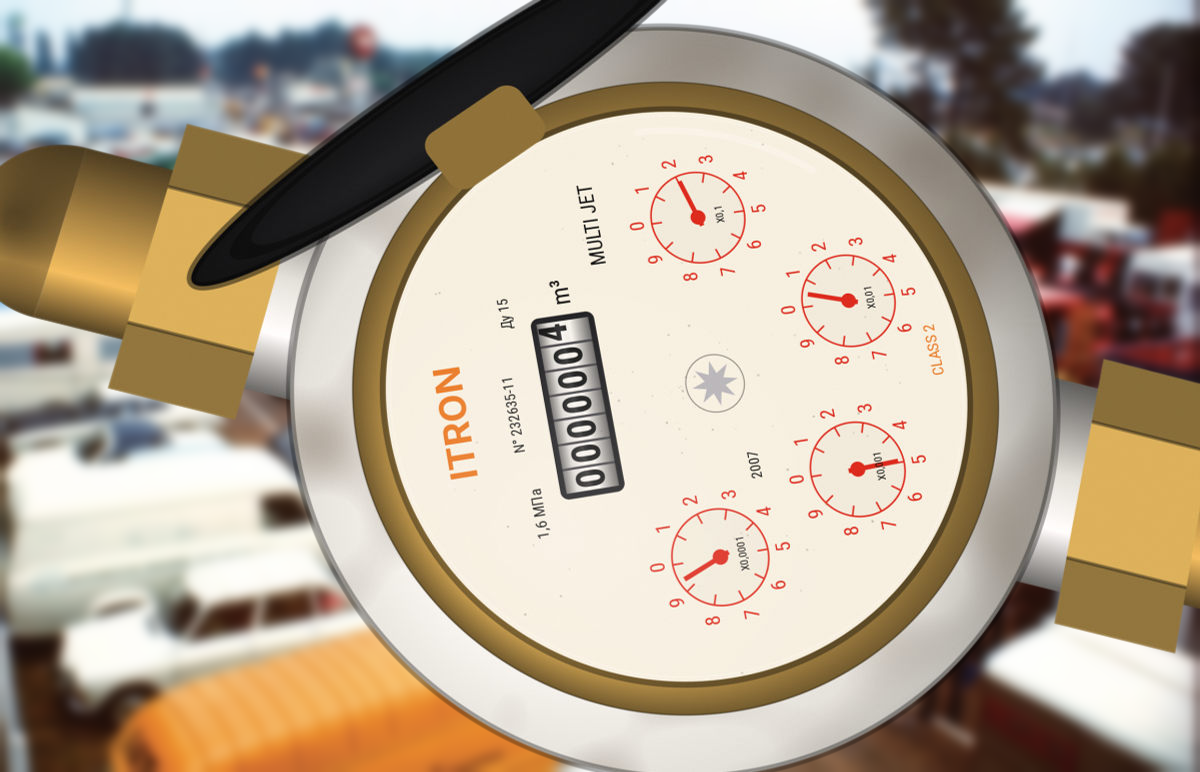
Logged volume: 4.2049 m³
